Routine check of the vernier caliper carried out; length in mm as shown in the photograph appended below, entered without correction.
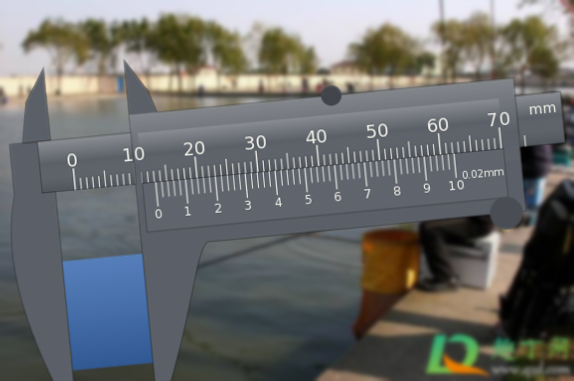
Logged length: 13.2 mm
